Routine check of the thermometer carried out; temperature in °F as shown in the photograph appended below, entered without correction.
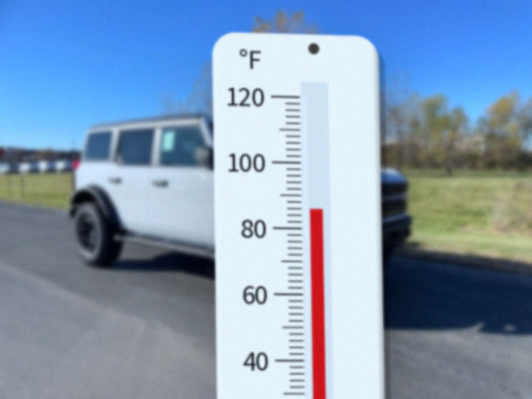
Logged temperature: 86 °F
